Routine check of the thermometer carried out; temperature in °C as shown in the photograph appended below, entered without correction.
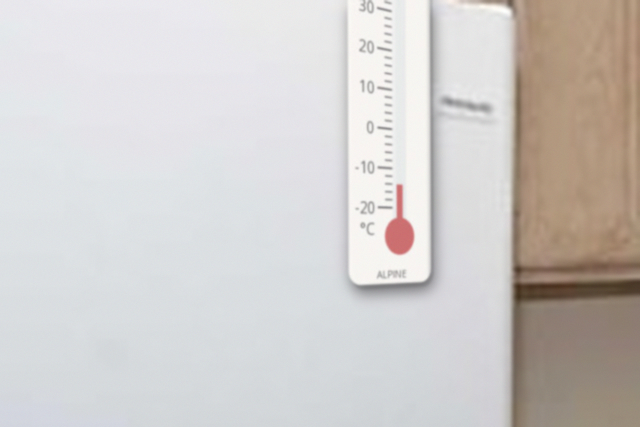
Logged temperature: -14 °C
